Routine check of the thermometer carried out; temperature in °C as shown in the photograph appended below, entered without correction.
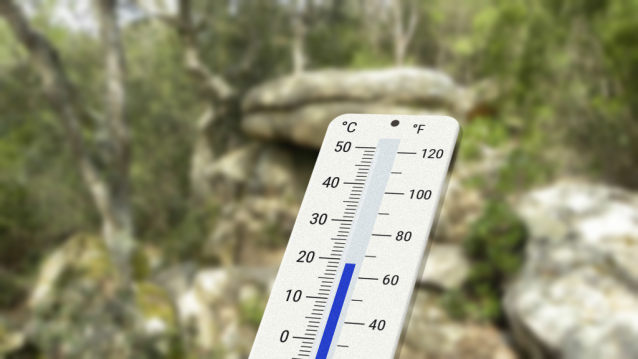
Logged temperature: 19 °C
